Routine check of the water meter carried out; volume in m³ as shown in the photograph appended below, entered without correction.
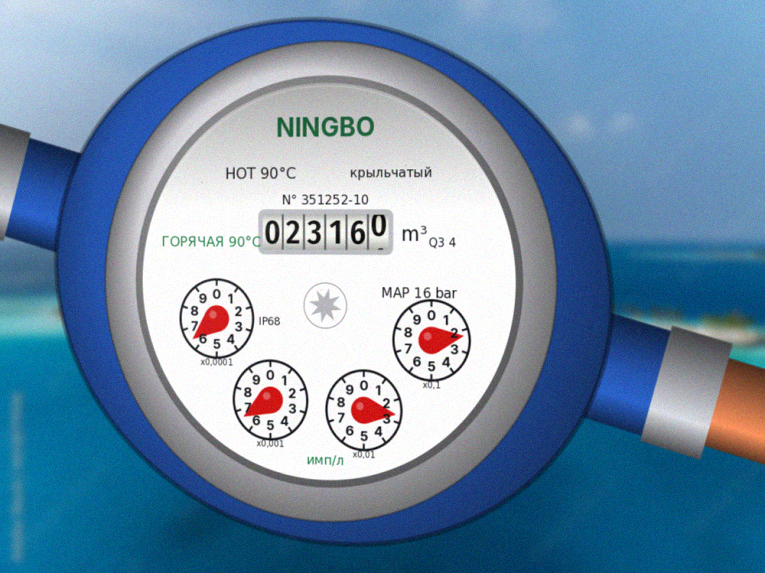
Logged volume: 23160.2266 m³
